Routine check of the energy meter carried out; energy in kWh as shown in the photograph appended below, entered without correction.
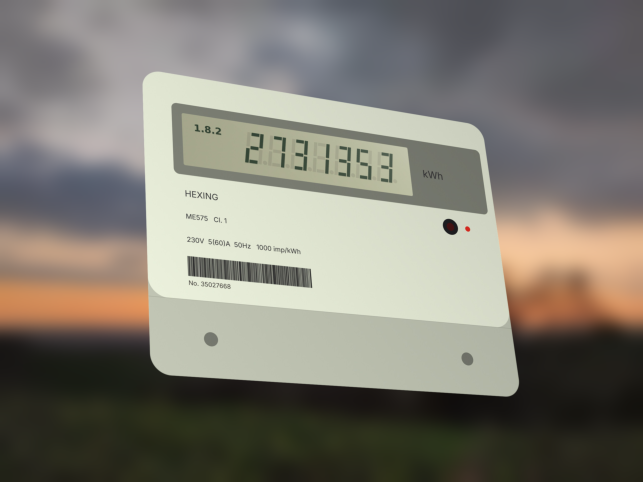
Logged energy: 2731353 kWh
